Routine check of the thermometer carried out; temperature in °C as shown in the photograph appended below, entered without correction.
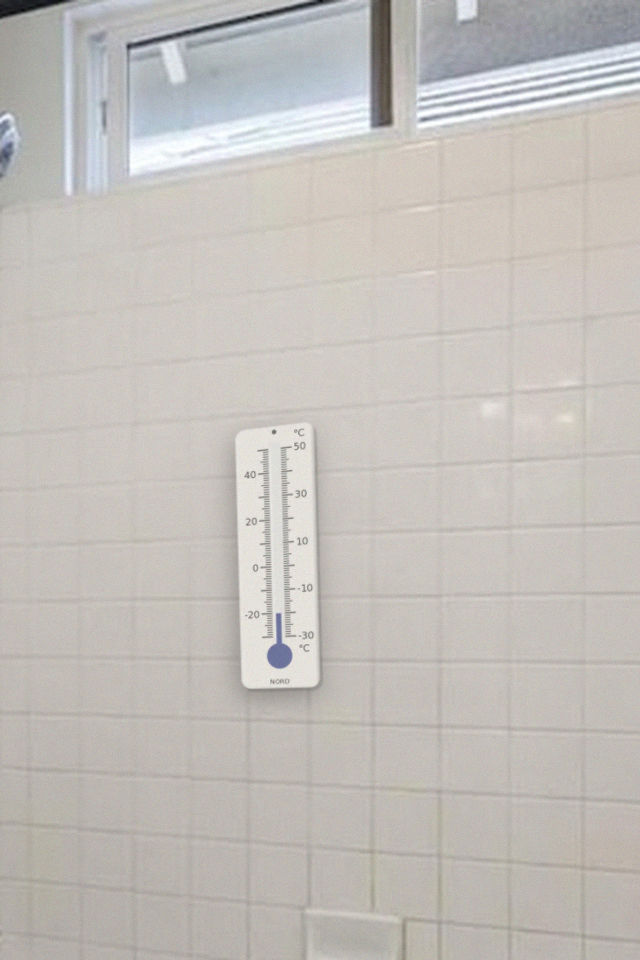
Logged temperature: -20 °C
